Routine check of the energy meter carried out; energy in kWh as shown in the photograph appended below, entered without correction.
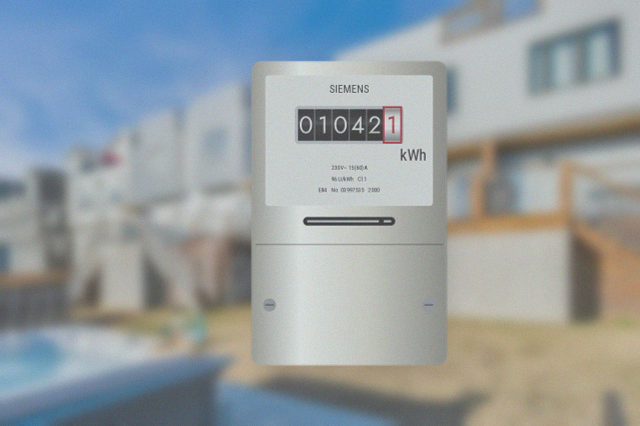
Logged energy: 1042.1 kWh
